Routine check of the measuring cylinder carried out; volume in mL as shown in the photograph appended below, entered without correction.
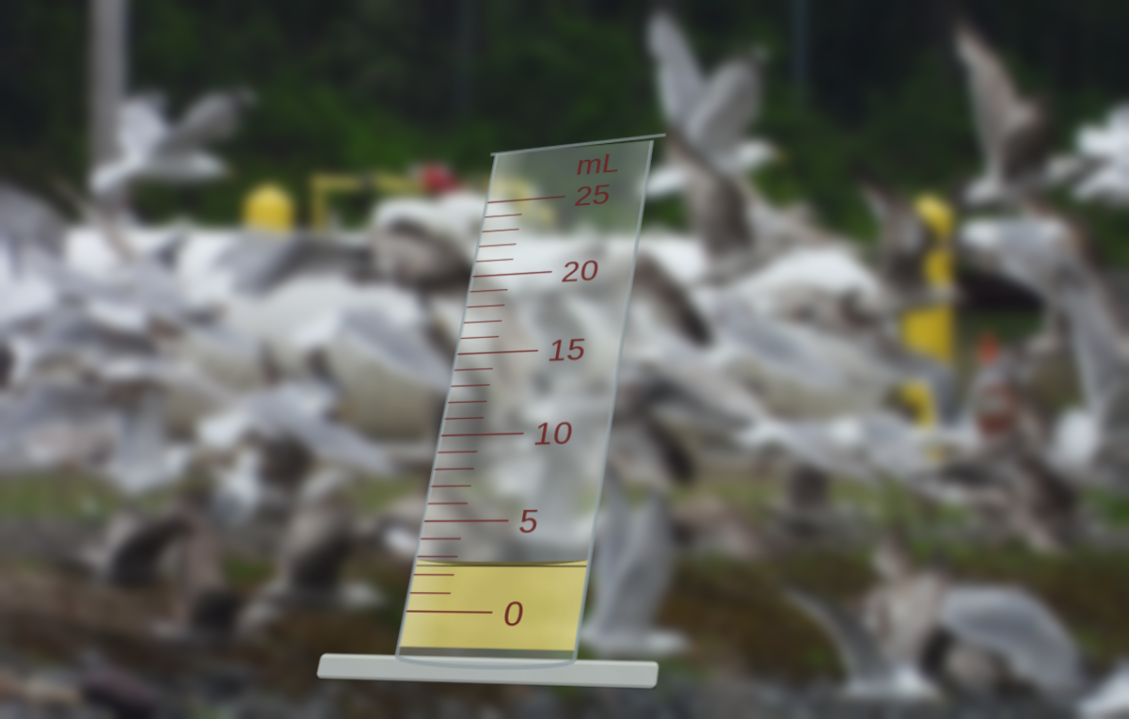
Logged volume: 2.5 mL
